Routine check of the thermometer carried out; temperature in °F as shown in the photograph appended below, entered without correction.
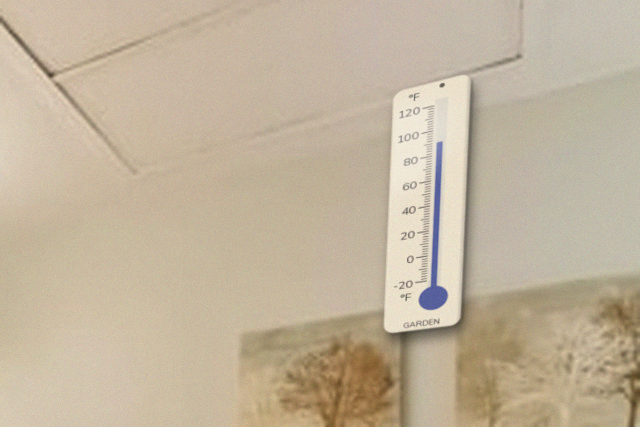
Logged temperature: 90 °F
